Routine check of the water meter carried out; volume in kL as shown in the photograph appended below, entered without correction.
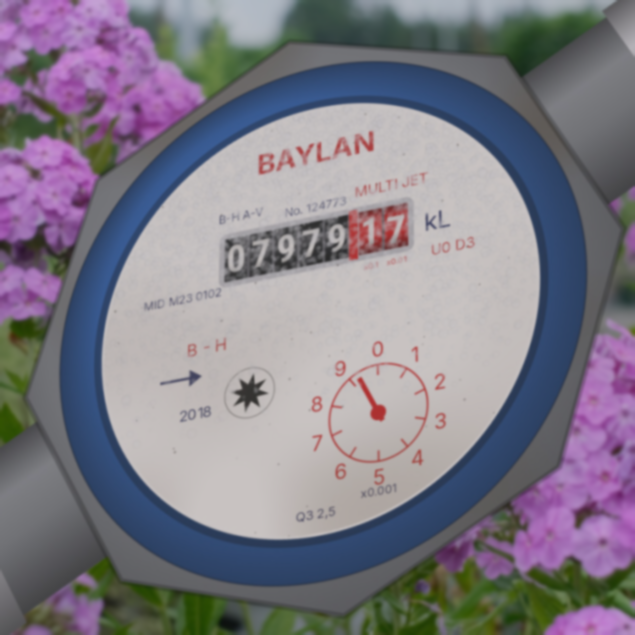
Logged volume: 7979.169 kL
